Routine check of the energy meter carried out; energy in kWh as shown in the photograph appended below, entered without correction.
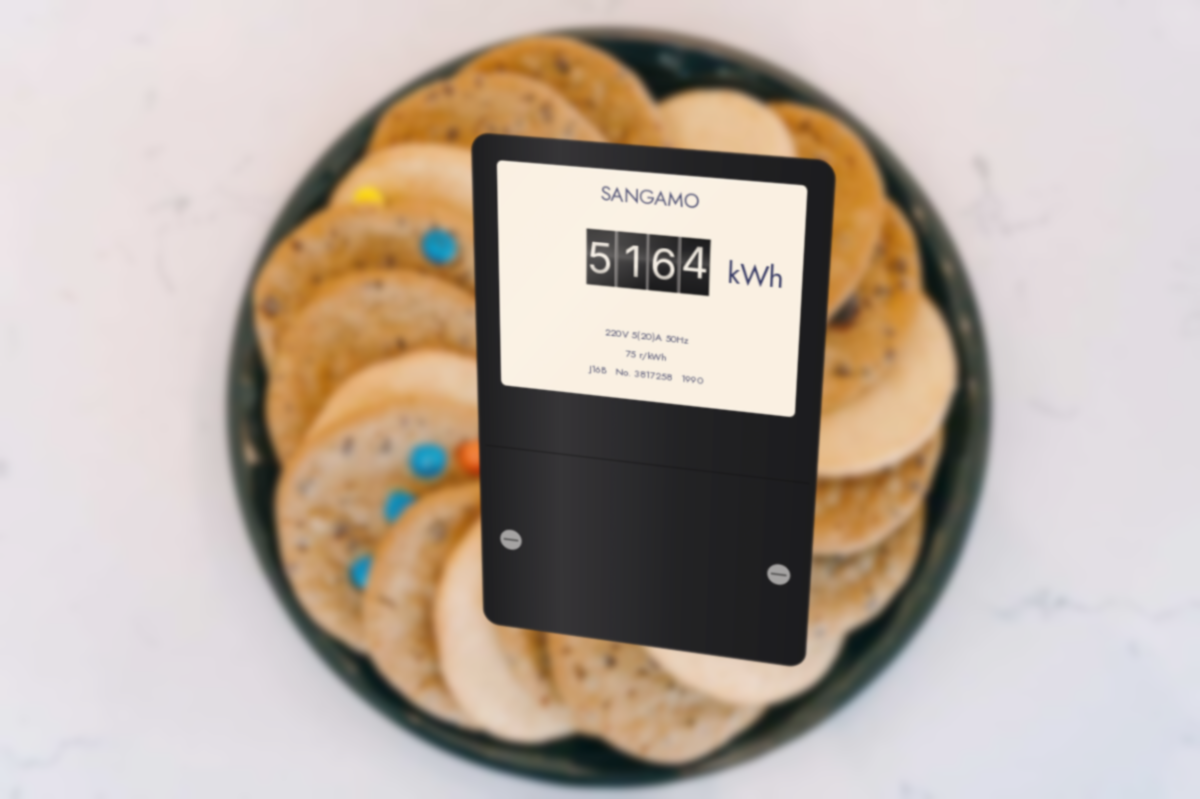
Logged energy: 5164 kWh
